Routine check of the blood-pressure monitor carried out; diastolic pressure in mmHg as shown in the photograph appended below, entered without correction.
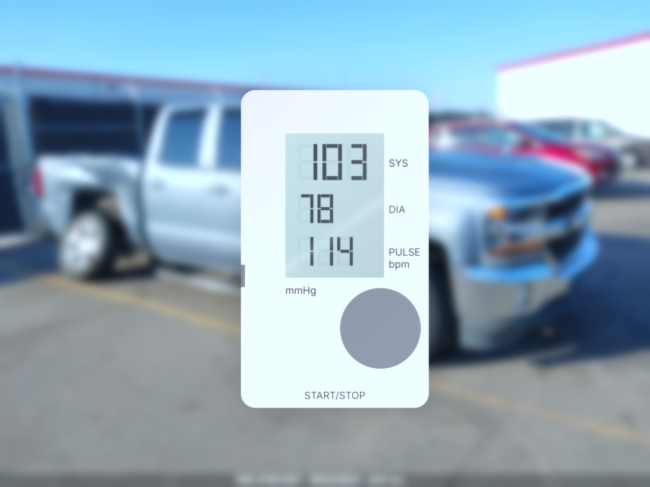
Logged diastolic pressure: 78 mmHg
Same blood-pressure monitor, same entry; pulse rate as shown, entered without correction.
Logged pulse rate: 114 bpm
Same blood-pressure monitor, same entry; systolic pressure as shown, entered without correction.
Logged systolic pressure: 103 mmHg
